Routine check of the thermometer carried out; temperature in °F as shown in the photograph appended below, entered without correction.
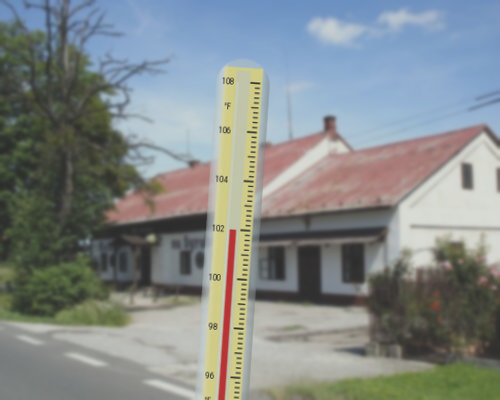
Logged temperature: 102 °F
